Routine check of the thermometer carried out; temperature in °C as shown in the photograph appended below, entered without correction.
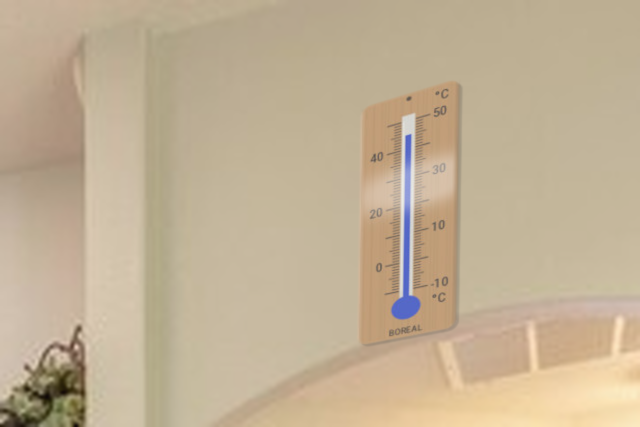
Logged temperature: 45 °C
